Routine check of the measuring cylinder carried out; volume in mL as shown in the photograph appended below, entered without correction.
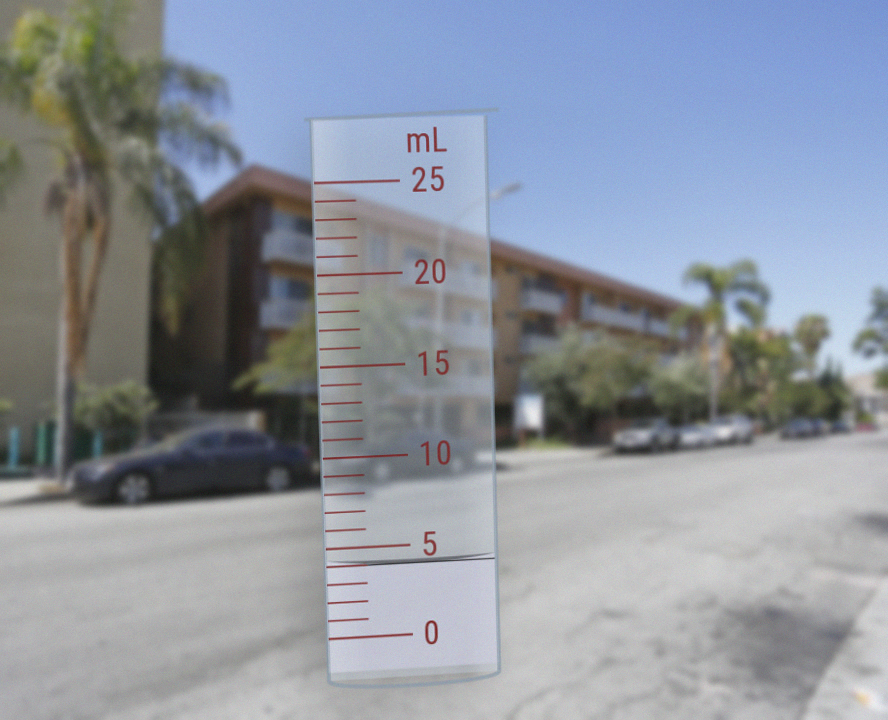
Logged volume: 4 mL
